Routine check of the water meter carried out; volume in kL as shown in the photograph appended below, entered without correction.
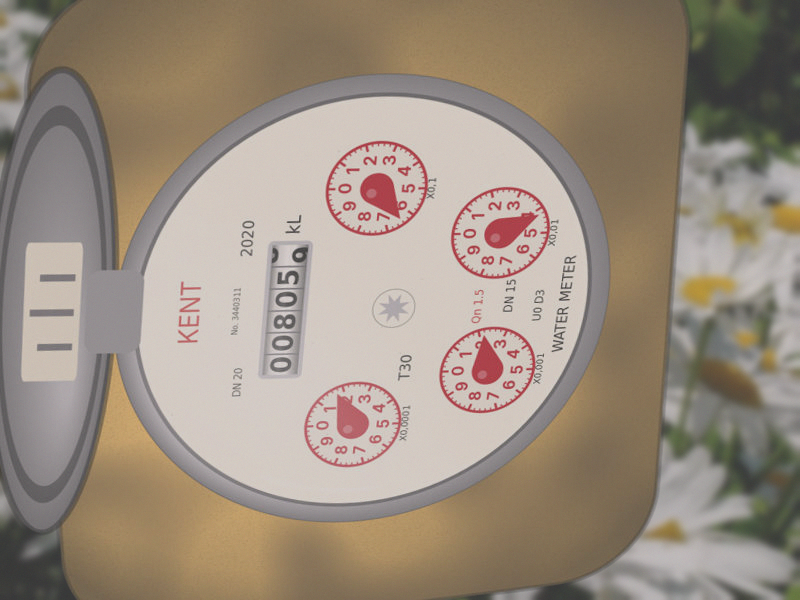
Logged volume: 8058.6421 kL
